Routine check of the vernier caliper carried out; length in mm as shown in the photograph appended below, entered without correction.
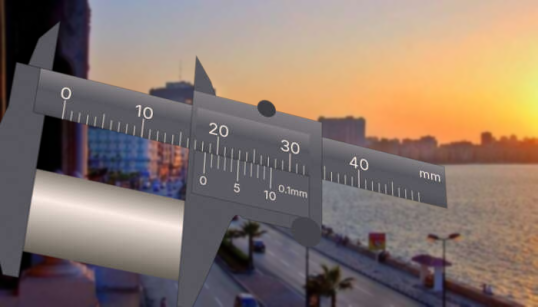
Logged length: 18.4 mm
